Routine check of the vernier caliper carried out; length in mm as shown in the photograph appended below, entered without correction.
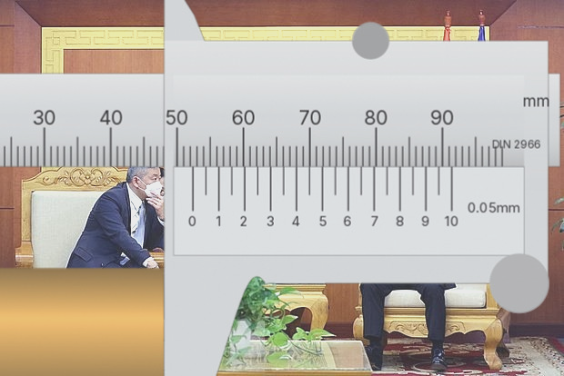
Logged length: 52.4 mm
